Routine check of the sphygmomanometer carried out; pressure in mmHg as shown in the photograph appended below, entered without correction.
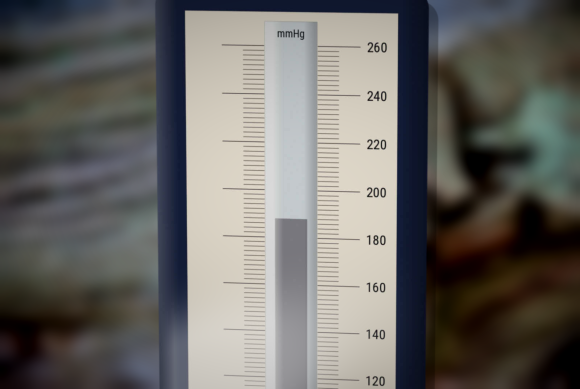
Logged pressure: 188 mmHg
